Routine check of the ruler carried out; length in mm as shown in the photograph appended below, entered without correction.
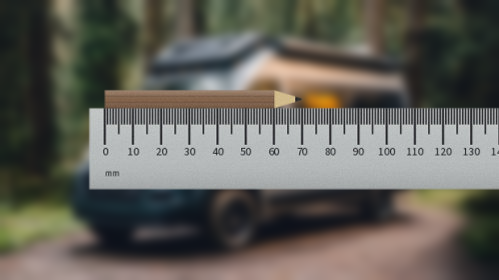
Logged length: 70 mm
